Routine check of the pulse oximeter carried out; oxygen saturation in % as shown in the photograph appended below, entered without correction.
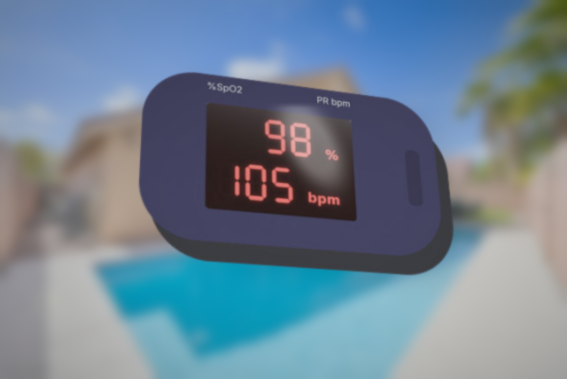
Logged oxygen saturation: 98 %
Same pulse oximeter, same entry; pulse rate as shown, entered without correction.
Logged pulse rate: 105 bpm
